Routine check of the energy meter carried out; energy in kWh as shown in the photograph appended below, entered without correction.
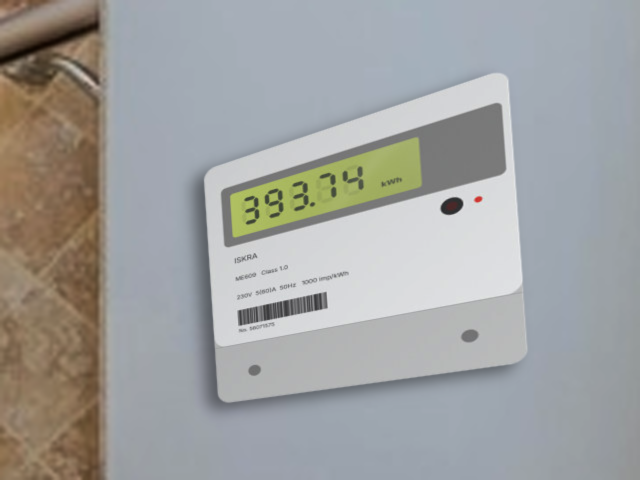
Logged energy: 393.74 kWh
